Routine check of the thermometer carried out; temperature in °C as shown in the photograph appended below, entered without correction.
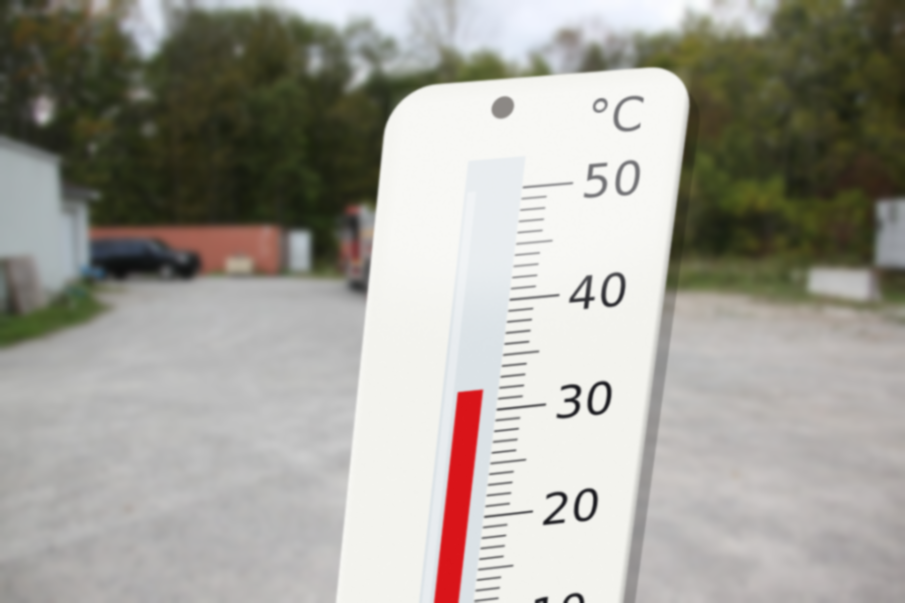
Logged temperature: 32 °C
